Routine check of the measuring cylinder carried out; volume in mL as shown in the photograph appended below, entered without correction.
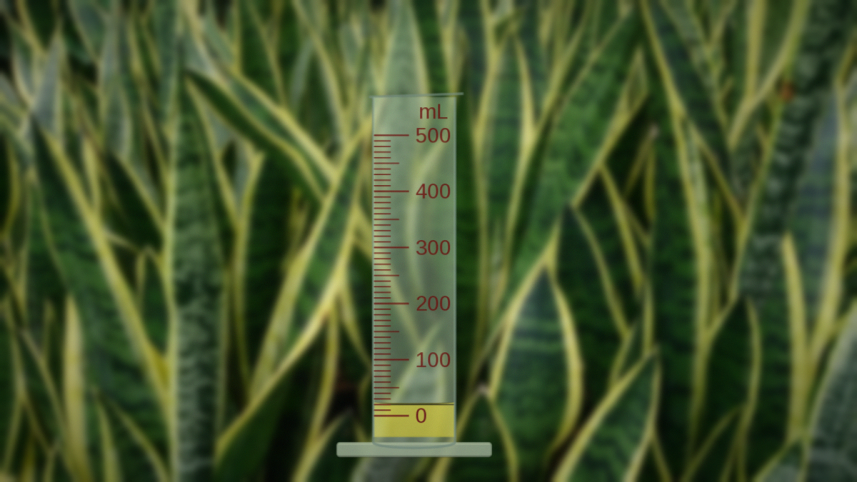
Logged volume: 20 mL
